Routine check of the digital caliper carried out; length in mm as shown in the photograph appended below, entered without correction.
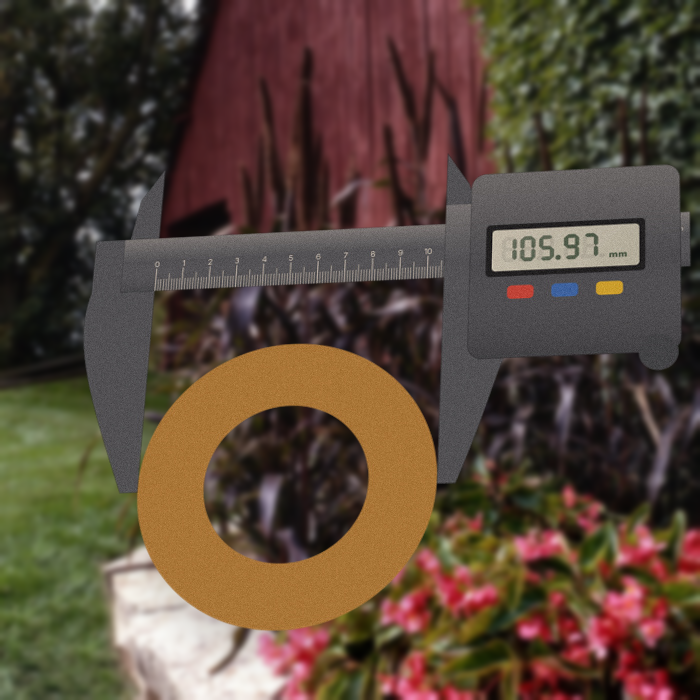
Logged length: 105.97 mm
